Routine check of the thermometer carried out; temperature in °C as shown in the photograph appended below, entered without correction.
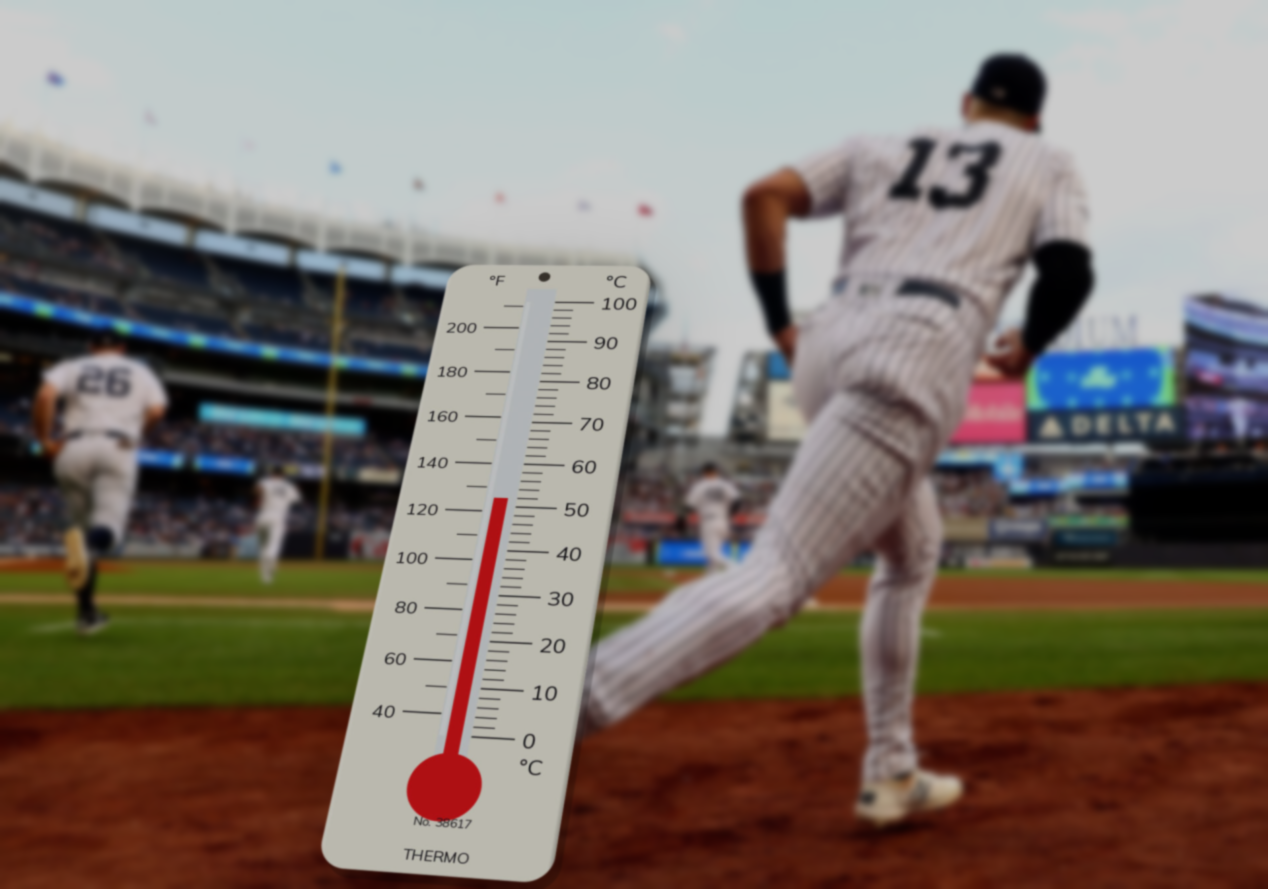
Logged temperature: 52 °C
